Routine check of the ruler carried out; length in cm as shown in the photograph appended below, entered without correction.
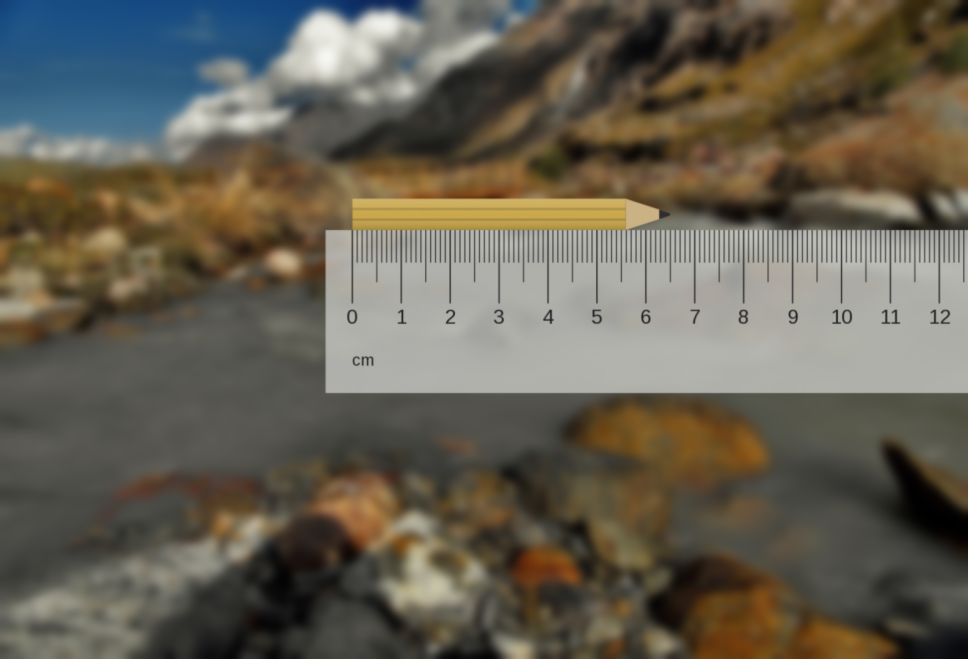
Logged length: 6.5 cm
